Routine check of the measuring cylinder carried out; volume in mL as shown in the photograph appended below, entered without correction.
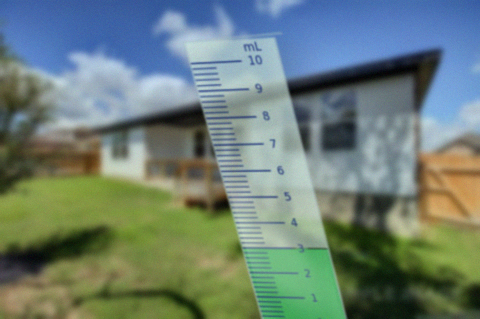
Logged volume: 3 mL
